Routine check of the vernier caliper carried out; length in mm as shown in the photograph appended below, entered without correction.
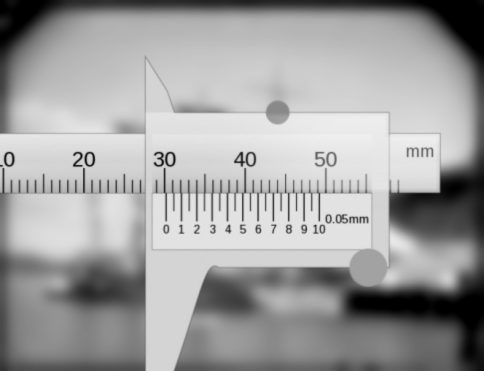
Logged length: 30.2 mm
